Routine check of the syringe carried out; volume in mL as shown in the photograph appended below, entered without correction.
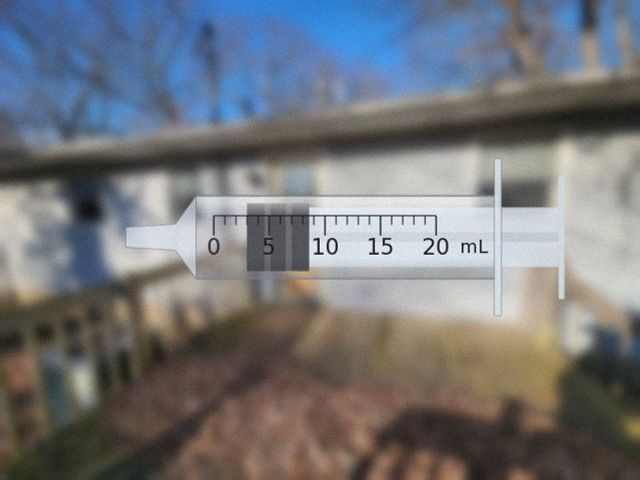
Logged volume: 3 mL
